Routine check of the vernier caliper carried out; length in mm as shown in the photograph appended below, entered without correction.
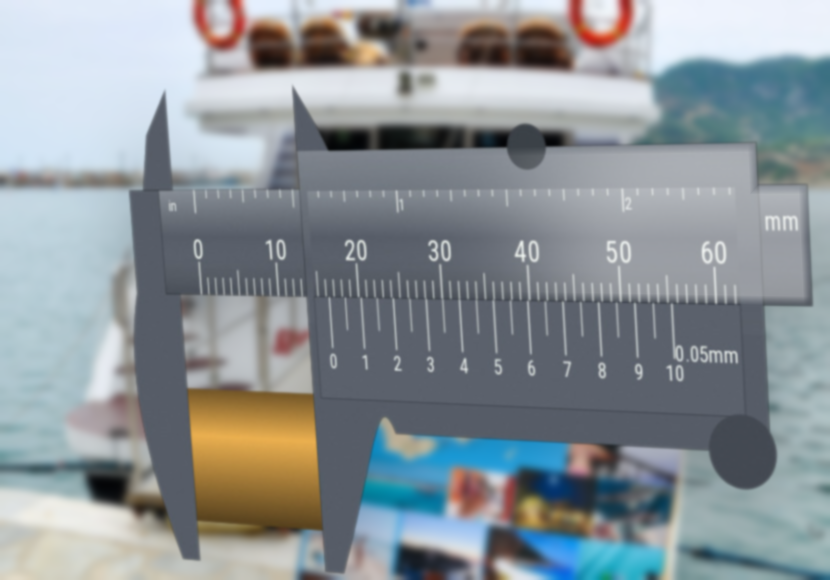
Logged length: 16.4 mm
